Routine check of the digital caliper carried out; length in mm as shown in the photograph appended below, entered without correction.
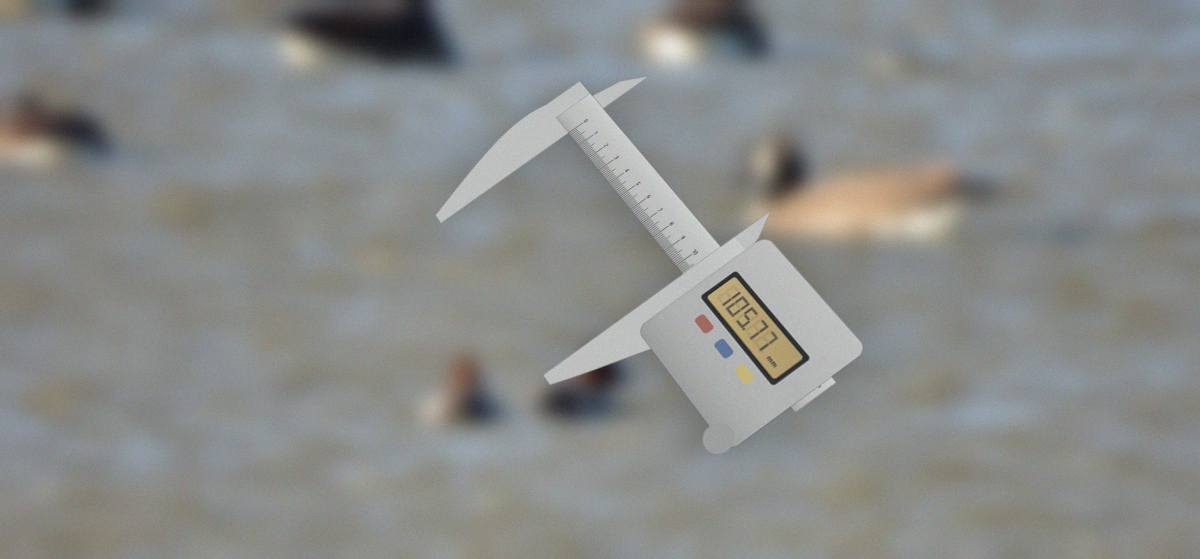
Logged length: 105.77 mm
